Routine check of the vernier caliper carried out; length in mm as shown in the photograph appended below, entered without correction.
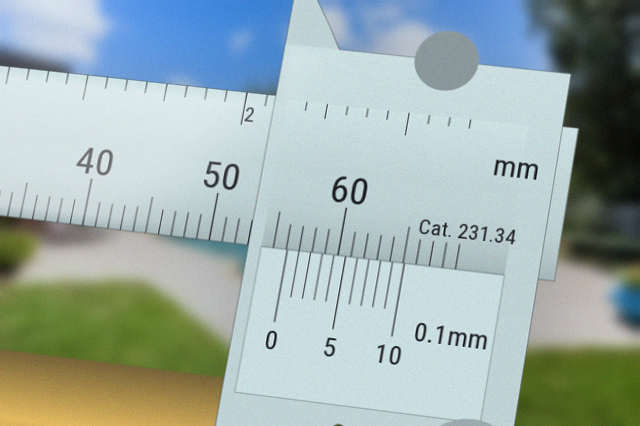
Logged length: 56.1 mm
